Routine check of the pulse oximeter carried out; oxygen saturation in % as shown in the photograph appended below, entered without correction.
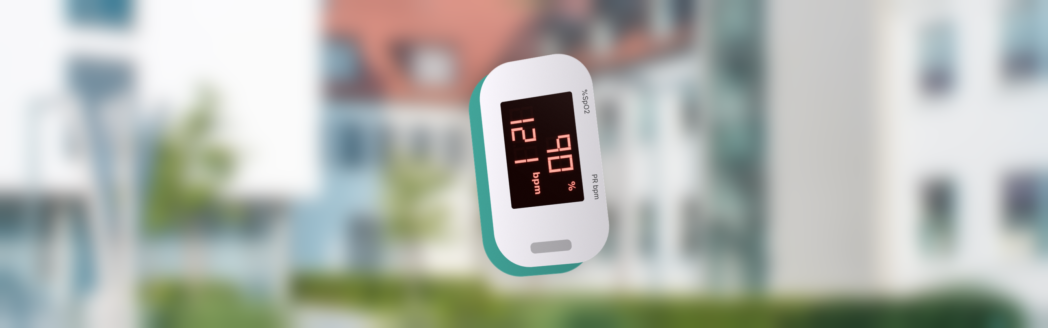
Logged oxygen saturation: 90 %
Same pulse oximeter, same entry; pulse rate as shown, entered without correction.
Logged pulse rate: 121 bpm
